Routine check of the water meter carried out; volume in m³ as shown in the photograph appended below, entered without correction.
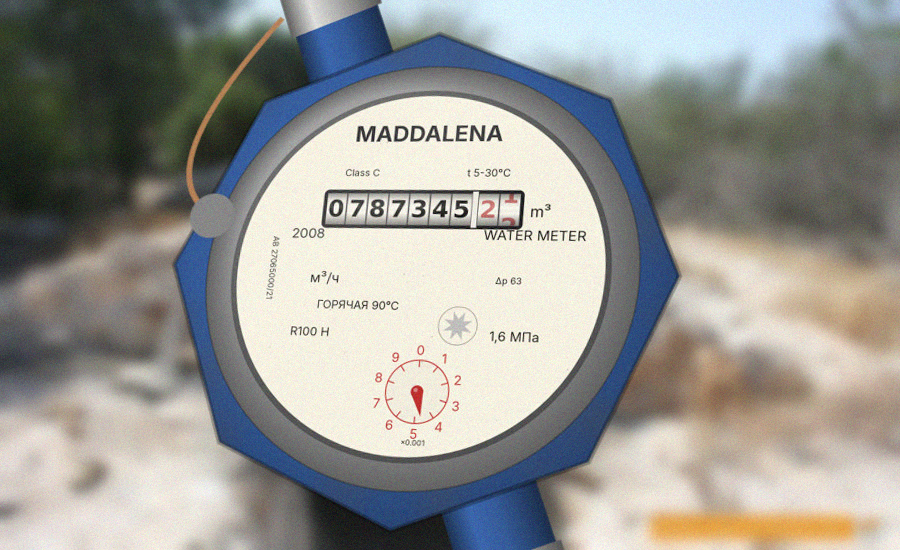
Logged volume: 787345.214 m³
